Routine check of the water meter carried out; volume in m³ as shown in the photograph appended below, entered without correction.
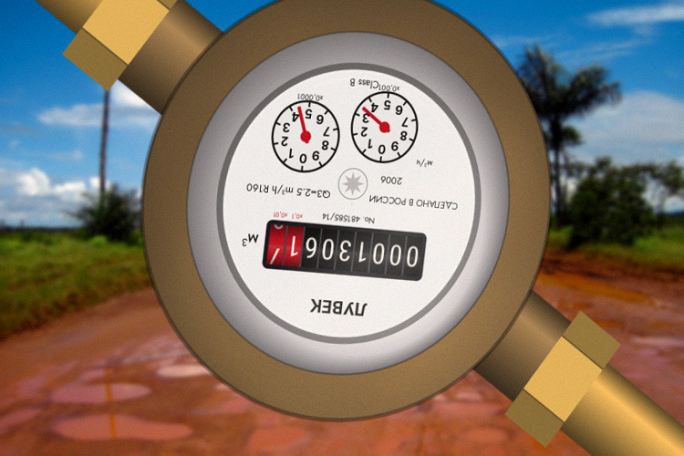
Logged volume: 1306.1734 m³
